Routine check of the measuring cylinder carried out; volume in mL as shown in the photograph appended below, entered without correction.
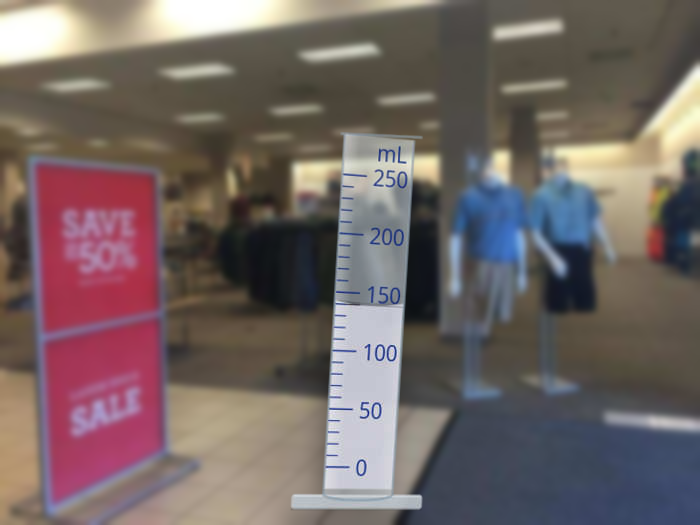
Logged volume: 140 mL
